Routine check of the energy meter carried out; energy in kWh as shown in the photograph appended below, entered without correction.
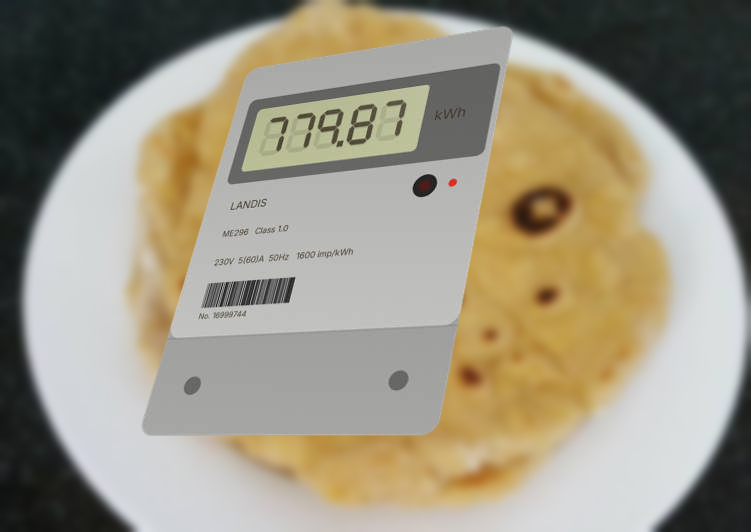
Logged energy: 779.87 kWh
